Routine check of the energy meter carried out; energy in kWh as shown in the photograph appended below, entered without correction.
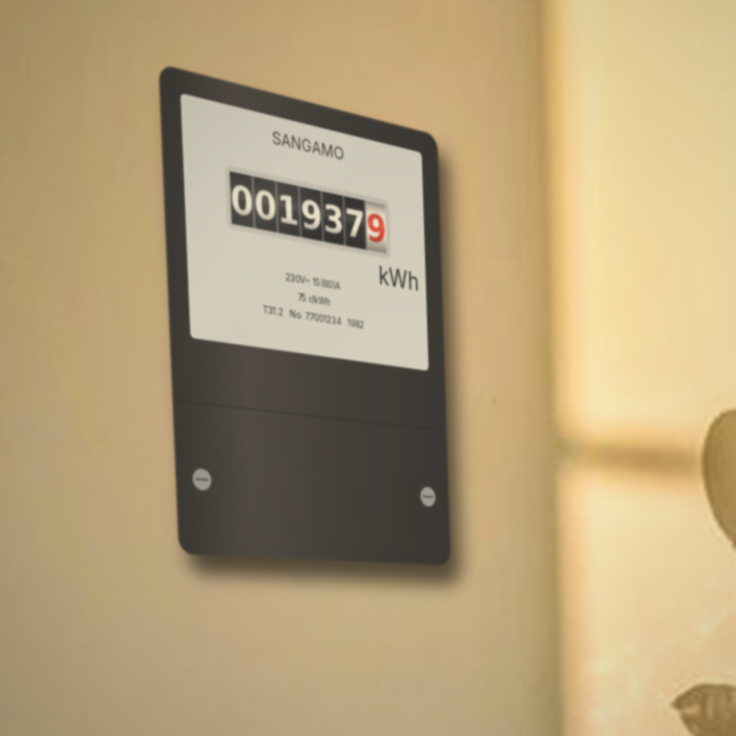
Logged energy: 1937.9 kWh
